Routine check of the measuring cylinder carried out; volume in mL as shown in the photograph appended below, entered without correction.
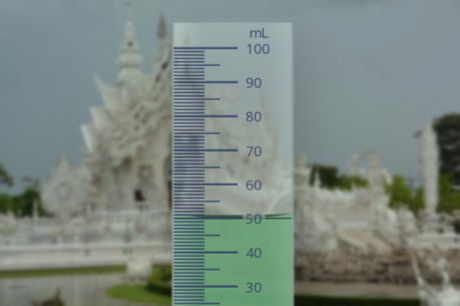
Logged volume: 50 mL
